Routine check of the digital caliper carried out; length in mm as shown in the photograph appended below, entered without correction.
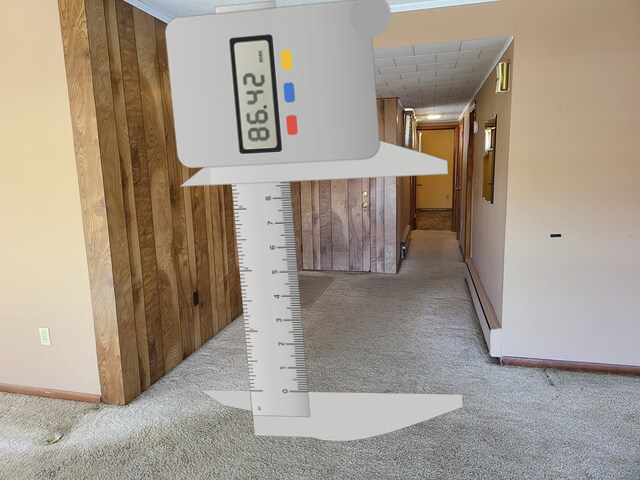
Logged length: 86.42 mm
